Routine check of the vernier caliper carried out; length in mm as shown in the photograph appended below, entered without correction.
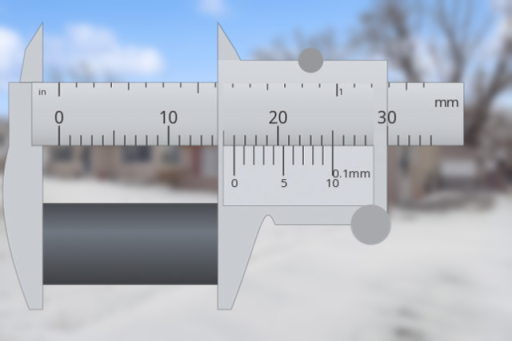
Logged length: 16.0 mm
